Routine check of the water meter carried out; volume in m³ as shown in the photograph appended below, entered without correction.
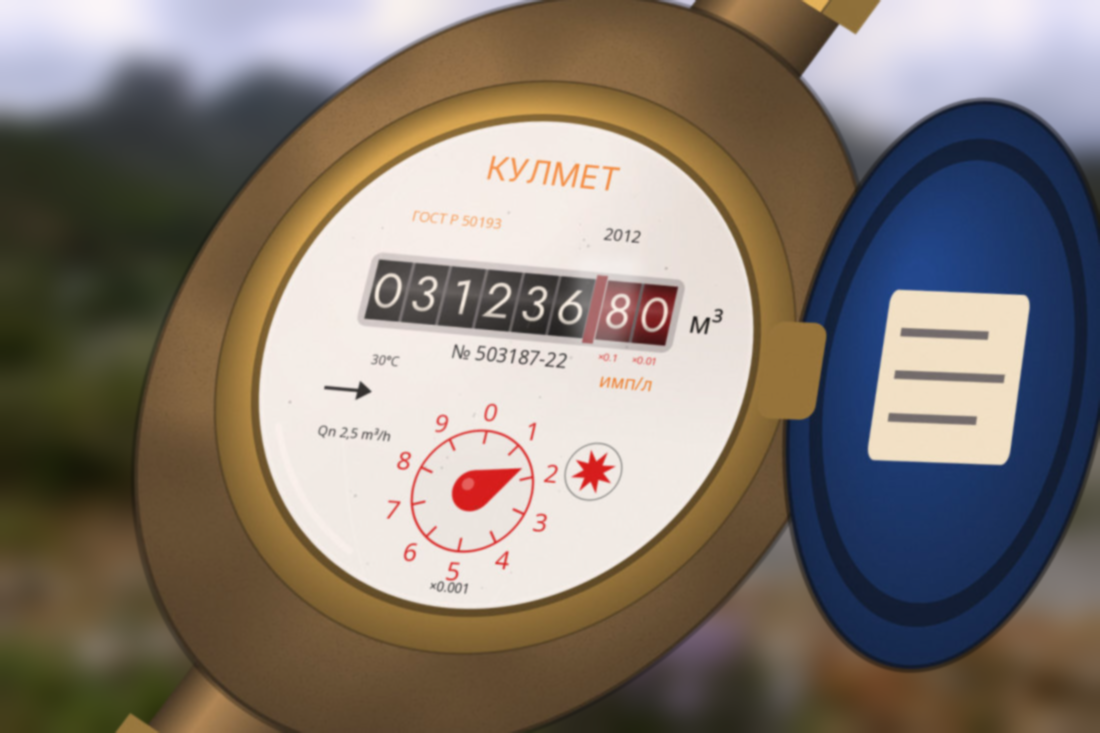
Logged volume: 31236.801 m³
